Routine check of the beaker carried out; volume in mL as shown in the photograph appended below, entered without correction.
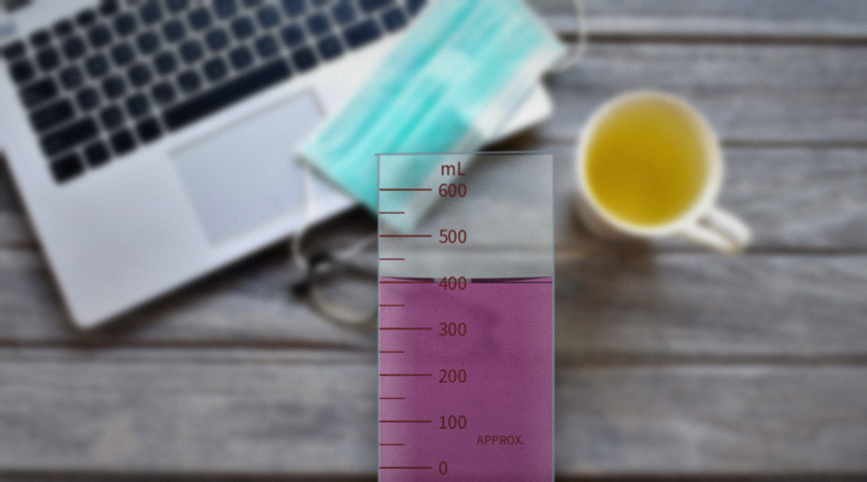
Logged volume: 400 mL
